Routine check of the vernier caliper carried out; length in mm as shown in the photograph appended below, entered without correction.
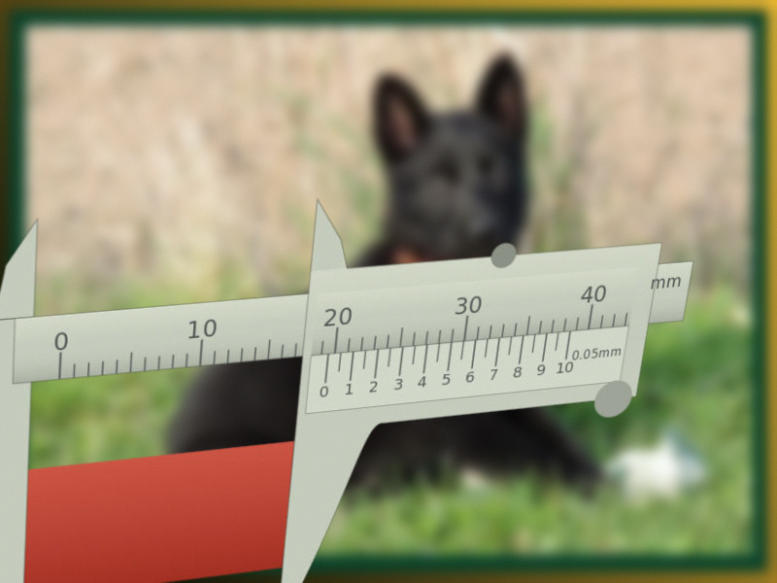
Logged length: 19.5 mm
